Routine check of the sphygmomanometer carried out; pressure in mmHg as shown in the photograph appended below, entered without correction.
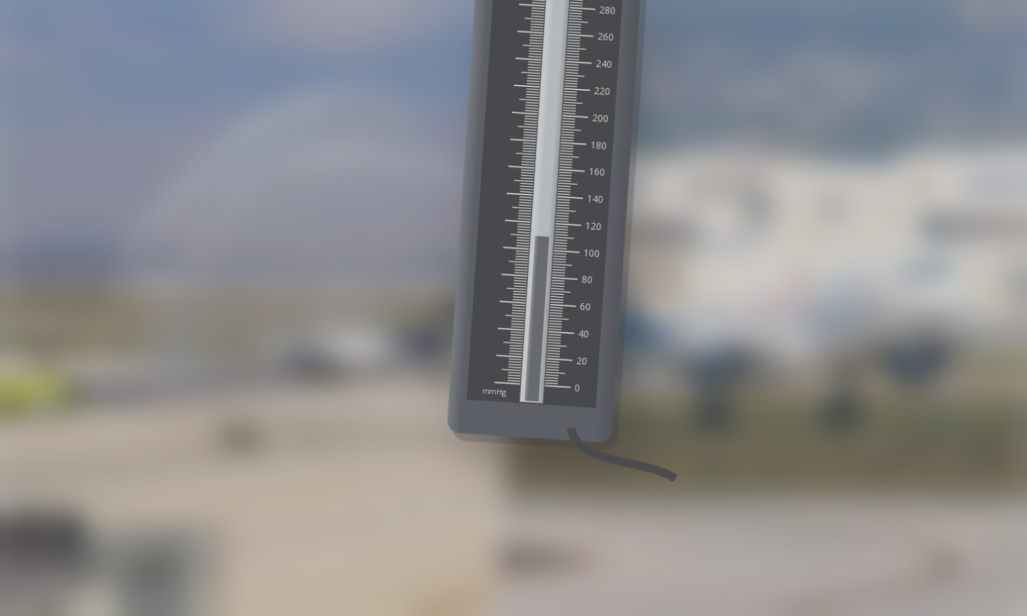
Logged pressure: 110 mmHg
